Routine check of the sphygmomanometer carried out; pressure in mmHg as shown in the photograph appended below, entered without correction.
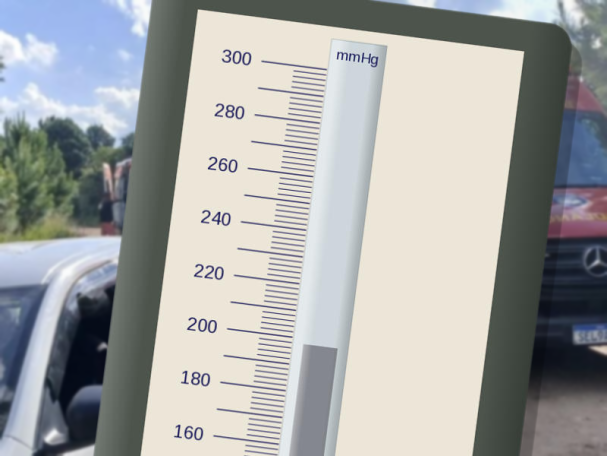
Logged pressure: 198 mmHg
